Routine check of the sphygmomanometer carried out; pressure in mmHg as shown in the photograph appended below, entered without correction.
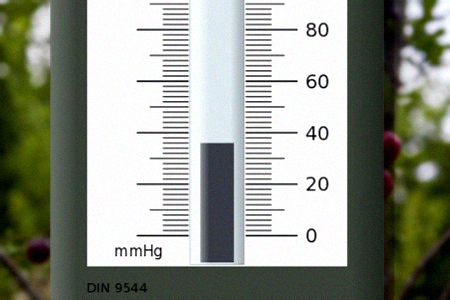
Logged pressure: 36 mmHg
